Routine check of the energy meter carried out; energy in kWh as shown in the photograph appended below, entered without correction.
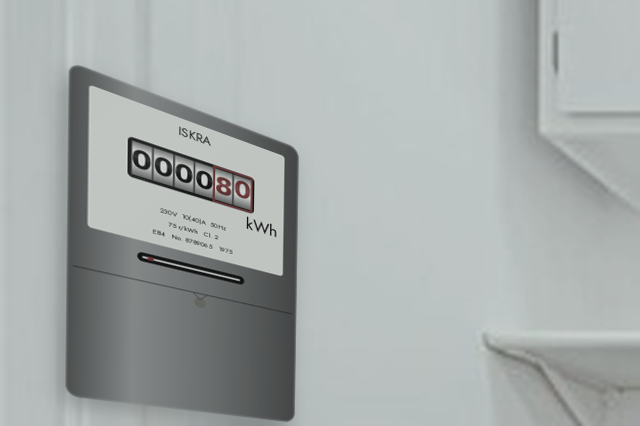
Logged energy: 0.80 kWh
